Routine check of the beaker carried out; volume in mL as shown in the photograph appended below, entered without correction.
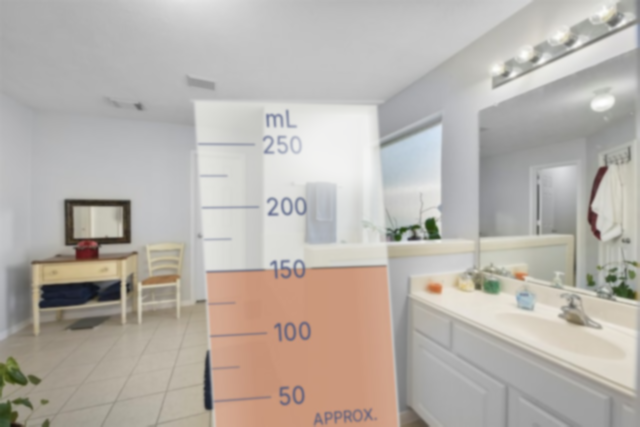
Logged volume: 150 mL
